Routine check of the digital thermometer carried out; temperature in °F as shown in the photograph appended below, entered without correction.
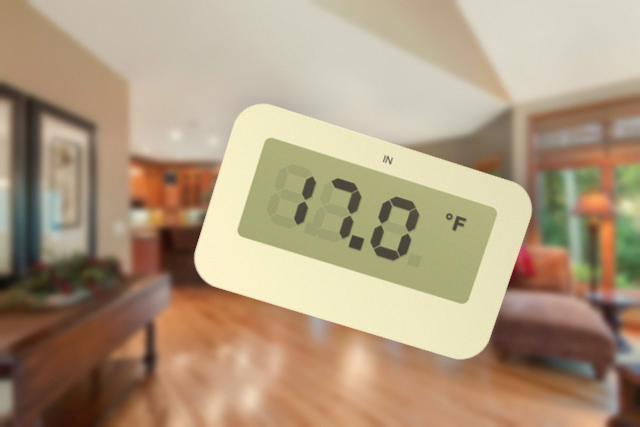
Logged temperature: 17.0 °F
